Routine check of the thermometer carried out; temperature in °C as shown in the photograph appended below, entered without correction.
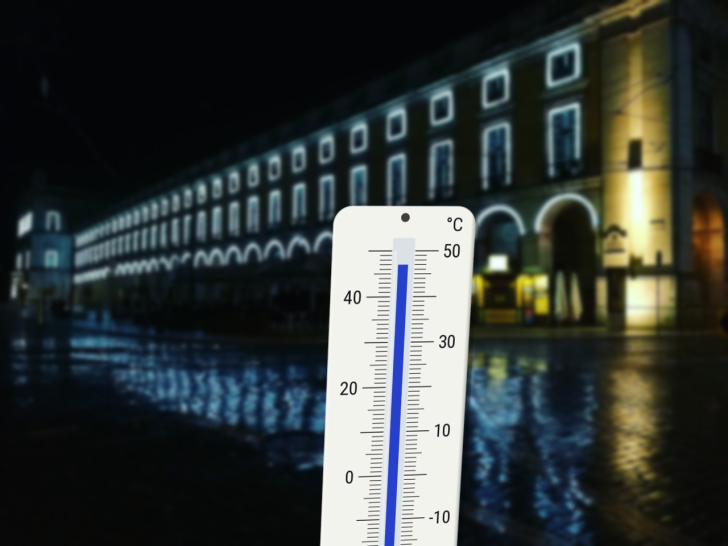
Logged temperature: 47 °C
